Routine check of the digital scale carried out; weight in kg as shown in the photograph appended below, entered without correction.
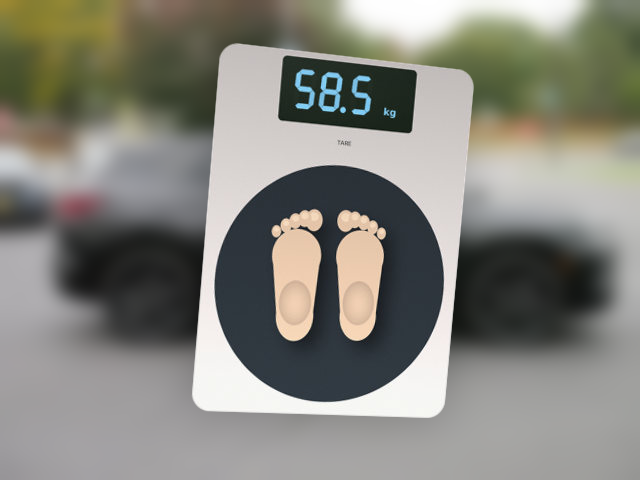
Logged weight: 58.5 kg
